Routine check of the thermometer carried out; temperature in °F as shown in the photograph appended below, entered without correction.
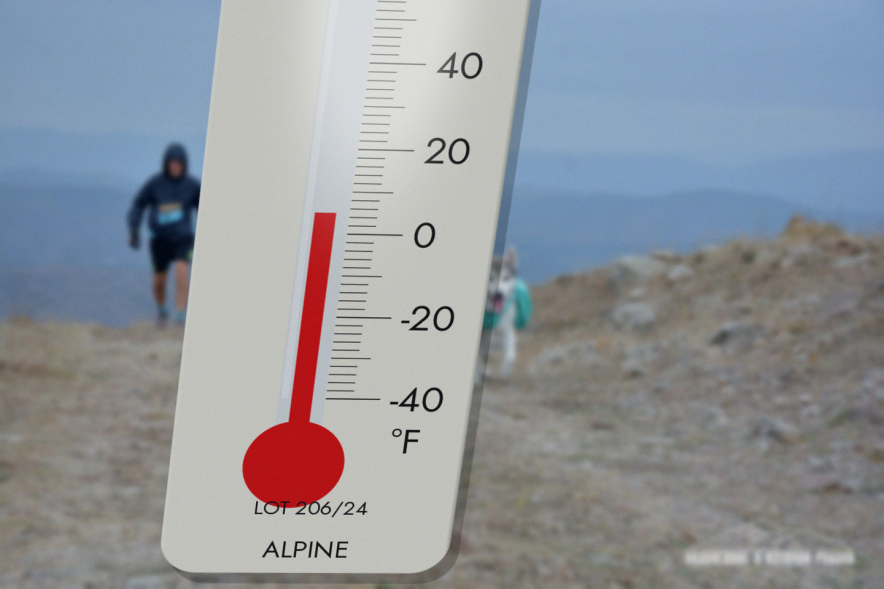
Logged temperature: 5 °F
